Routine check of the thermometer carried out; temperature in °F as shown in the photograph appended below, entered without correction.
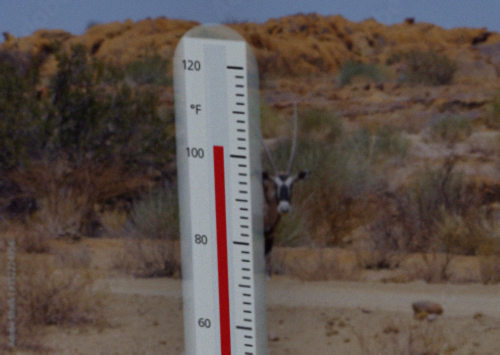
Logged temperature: 102 °F
